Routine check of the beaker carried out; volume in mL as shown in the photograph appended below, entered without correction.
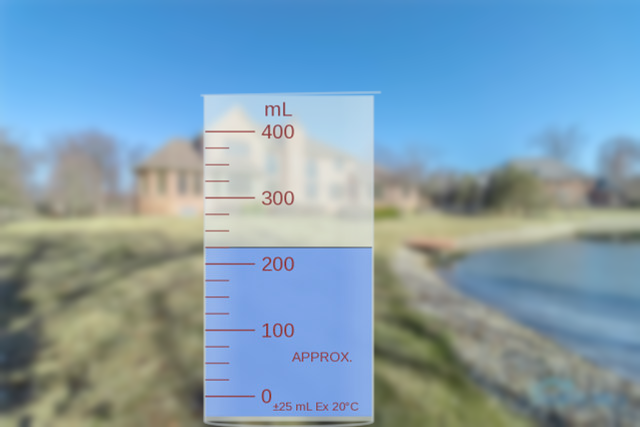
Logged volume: 225 mL
